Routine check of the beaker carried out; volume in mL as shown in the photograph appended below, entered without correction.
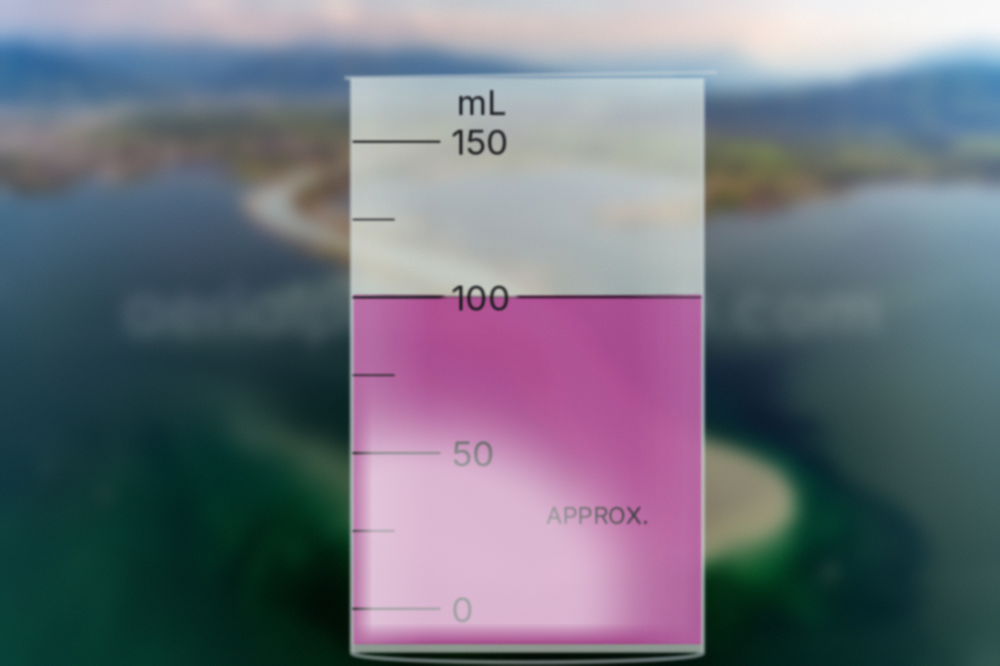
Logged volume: 100 mL
